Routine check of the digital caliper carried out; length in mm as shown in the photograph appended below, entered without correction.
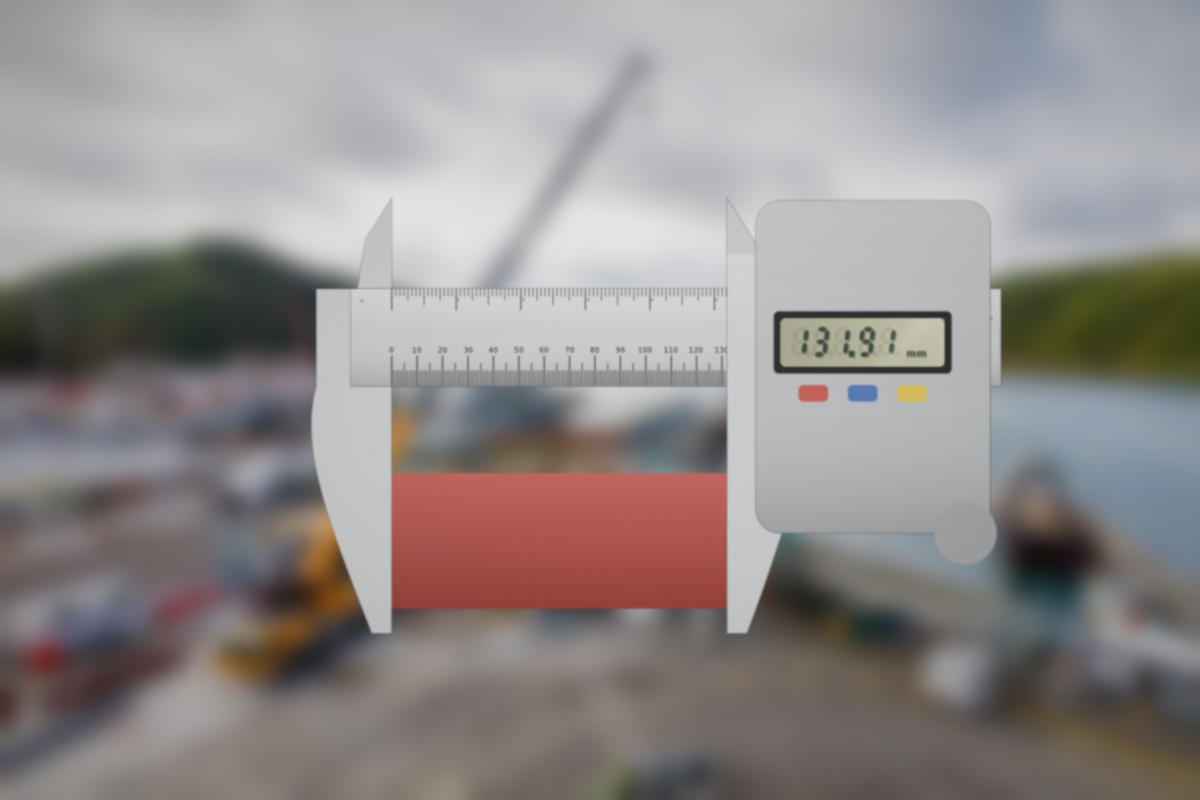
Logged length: 131.91 mm
